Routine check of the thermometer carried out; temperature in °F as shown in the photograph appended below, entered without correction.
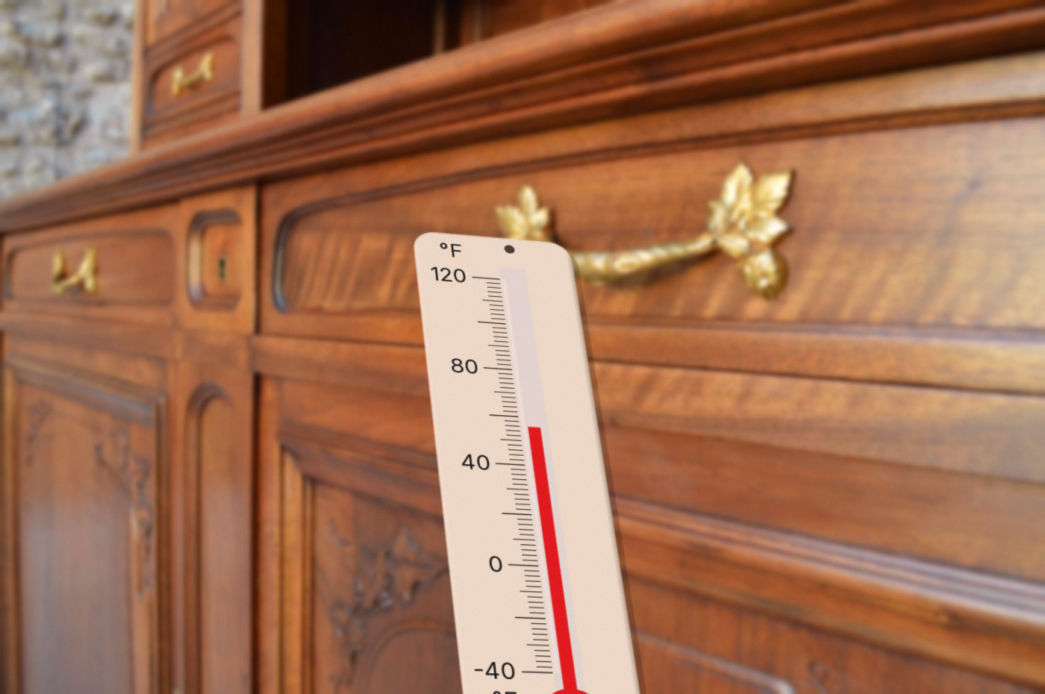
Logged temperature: 56 °F
